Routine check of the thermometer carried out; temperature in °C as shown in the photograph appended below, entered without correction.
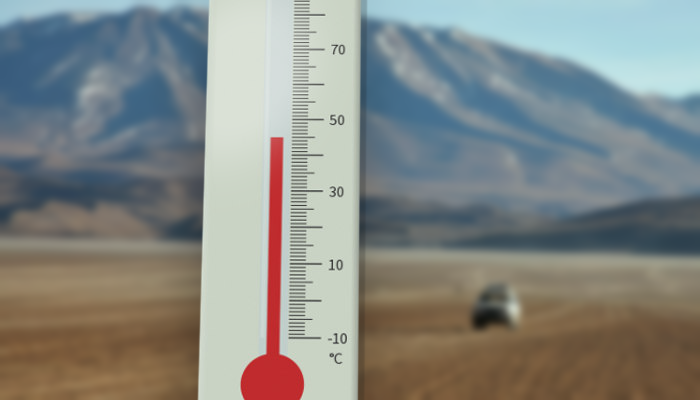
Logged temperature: 45 °C
